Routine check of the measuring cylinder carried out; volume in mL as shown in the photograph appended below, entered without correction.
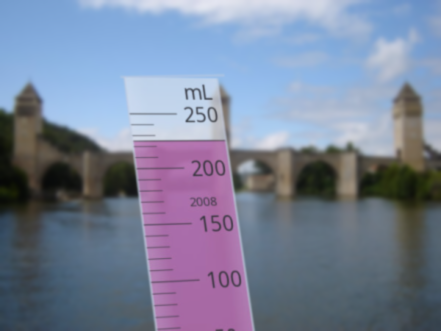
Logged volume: 225 mL
